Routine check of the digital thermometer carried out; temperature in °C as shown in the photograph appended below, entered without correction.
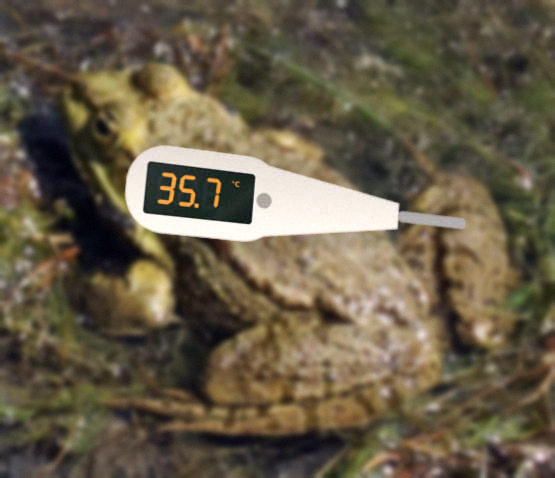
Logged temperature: 35.7 °C
